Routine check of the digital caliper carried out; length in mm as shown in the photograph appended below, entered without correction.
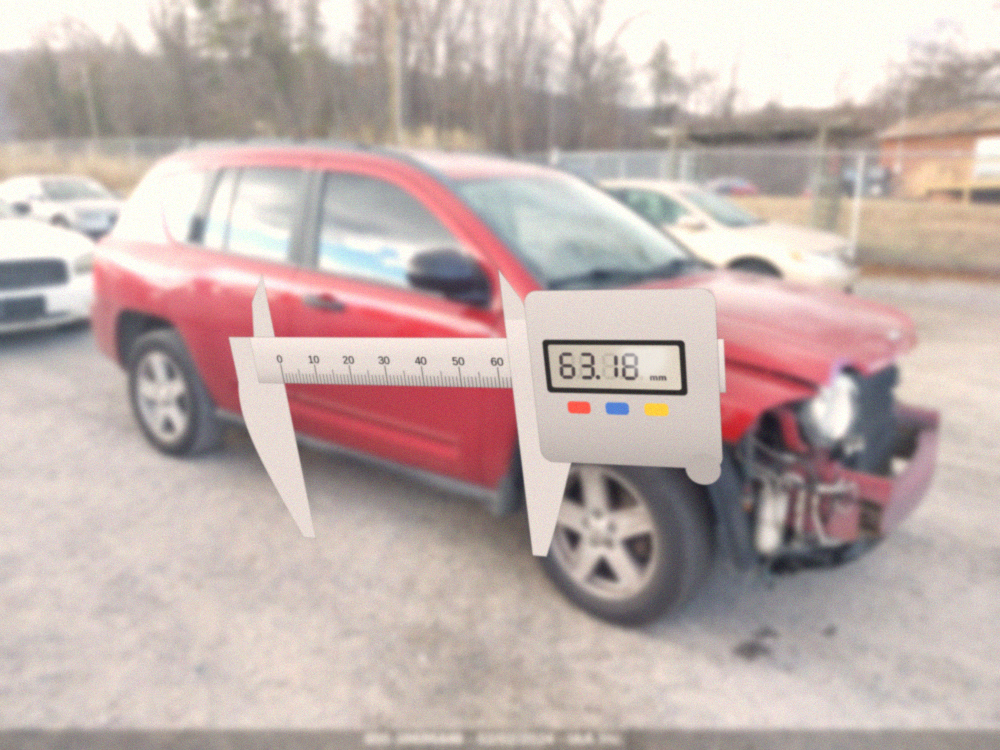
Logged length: 63.18 mm
